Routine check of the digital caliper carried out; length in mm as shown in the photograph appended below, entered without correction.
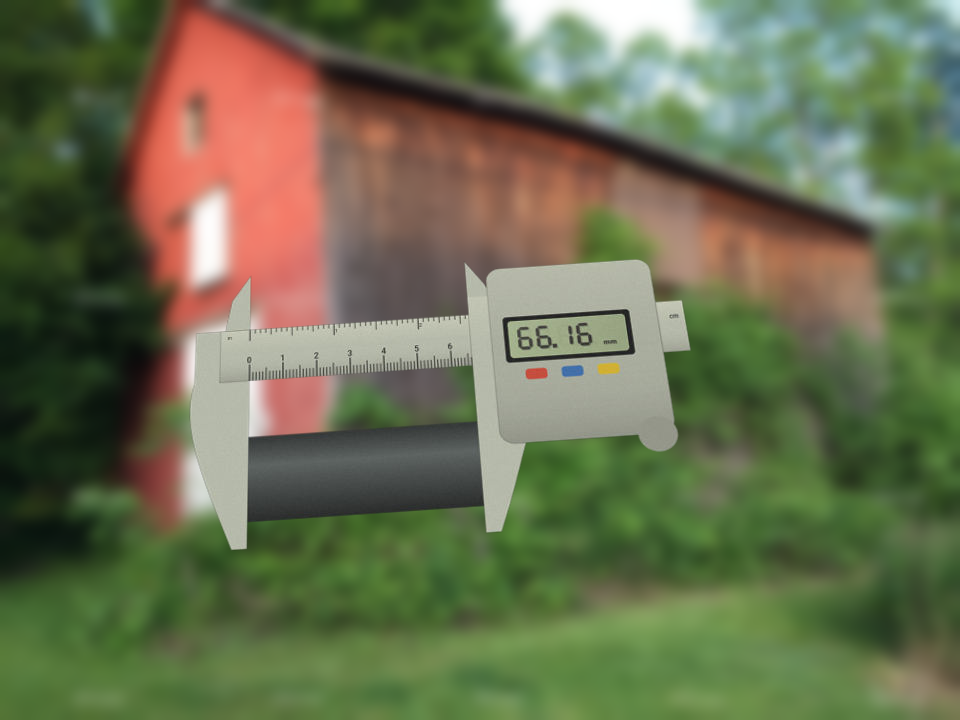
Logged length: 66.16 mm
